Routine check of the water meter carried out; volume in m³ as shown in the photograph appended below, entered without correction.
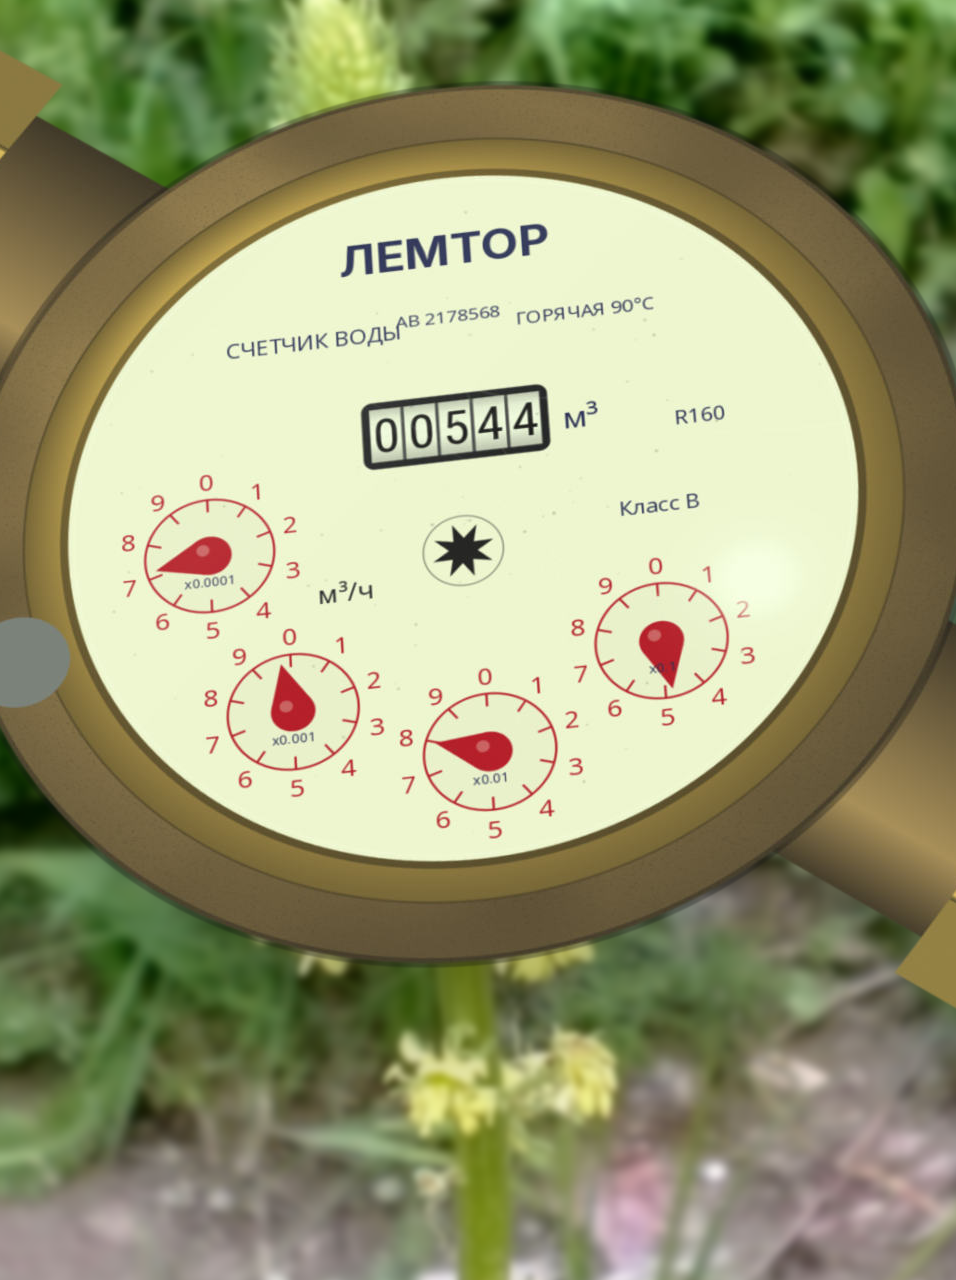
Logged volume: 544.4797 m³
